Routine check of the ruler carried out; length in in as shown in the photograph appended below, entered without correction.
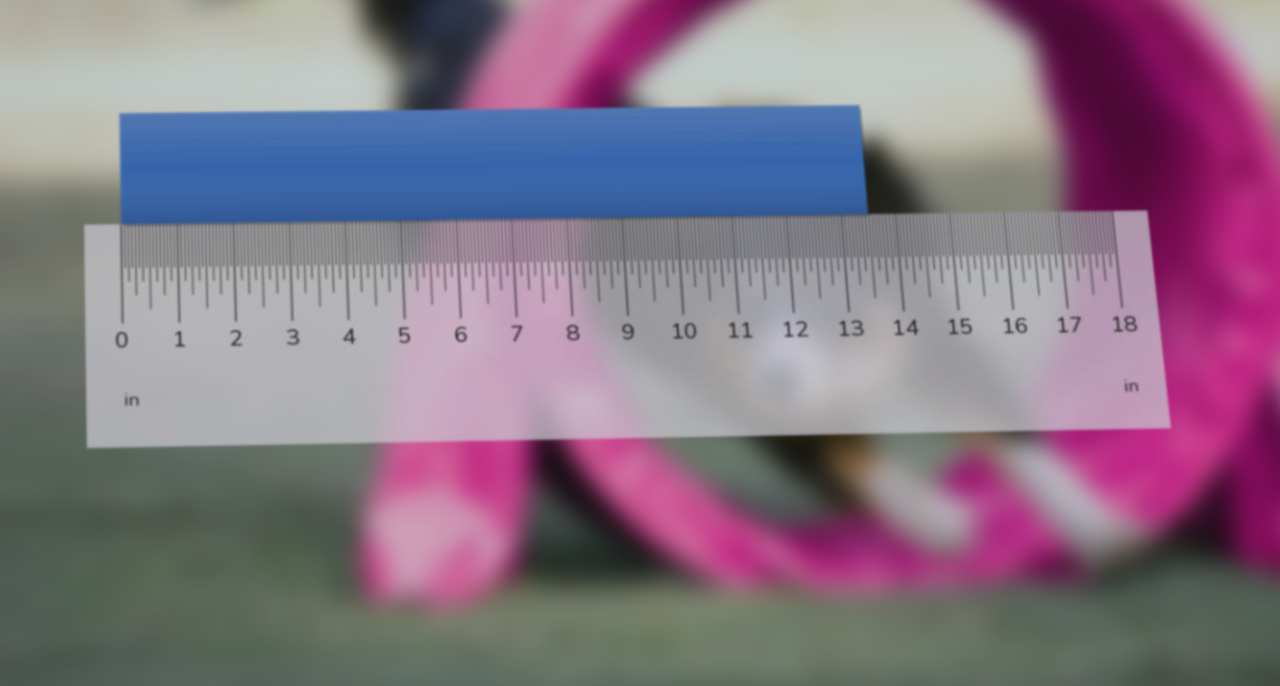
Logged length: 13.5 in
